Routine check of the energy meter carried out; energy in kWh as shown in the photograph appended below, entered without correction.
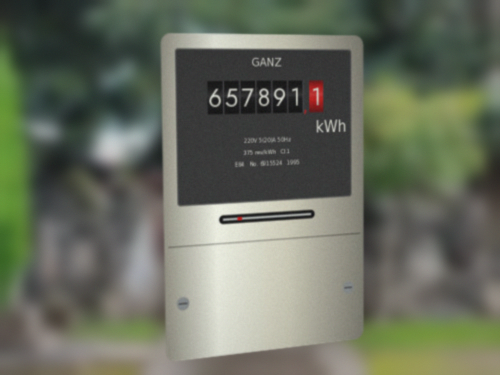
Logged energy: 657891.1 kWh
